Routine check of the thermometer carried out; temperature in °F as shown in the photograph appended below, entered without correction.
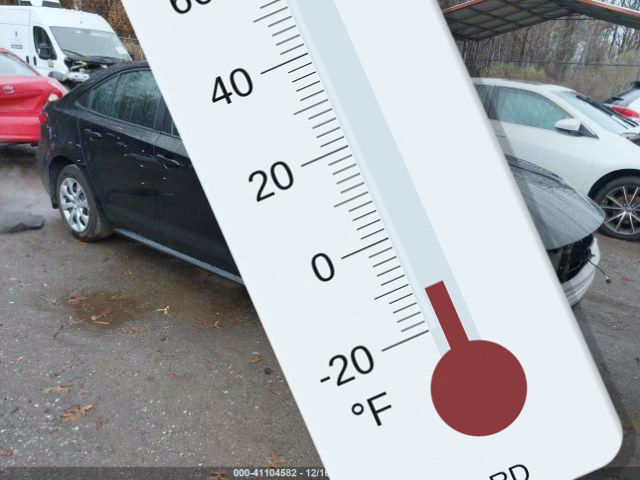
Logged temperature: -12 °F
